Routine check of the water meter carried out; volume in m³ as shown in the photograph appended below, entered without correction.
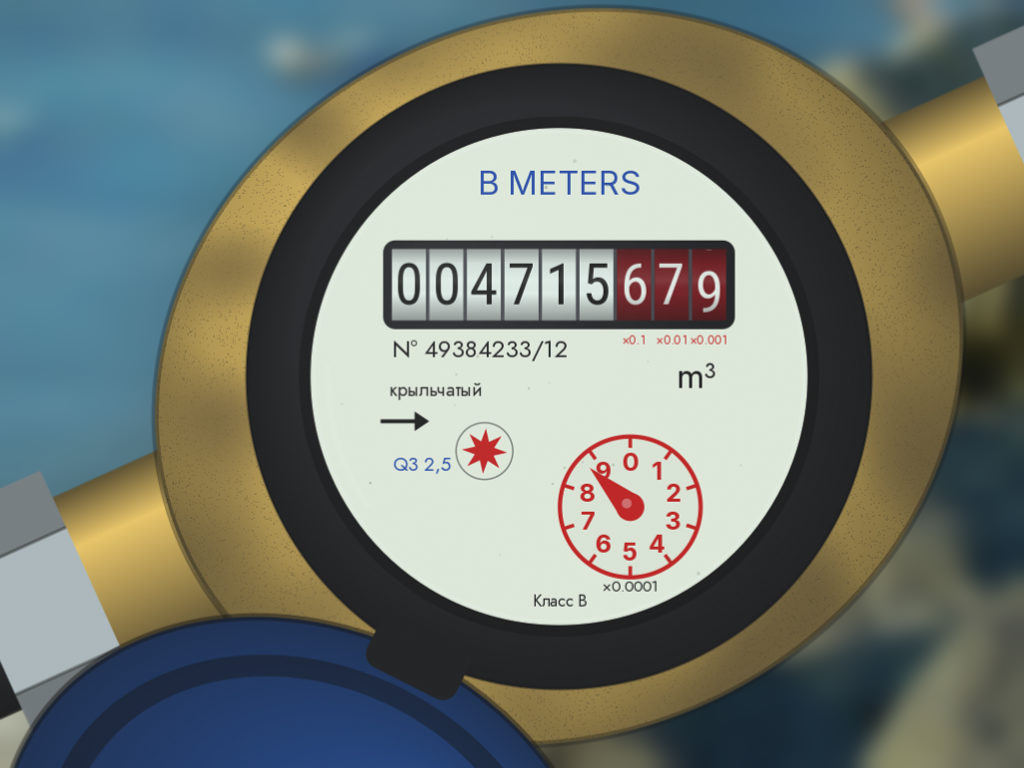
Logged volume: 4715.6788 m³
